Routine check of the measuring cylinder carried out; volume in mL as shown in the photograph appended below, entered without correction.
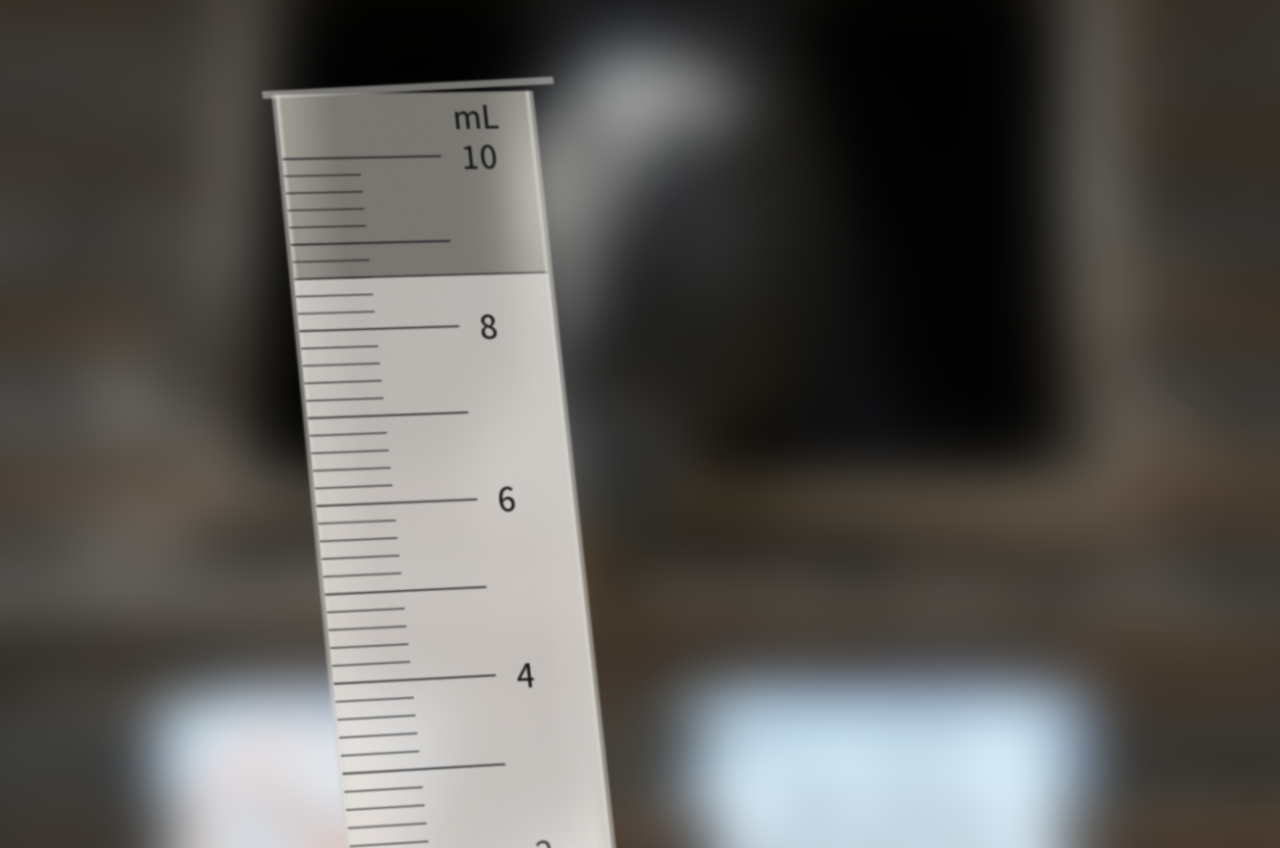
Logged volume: 8.6 mL
